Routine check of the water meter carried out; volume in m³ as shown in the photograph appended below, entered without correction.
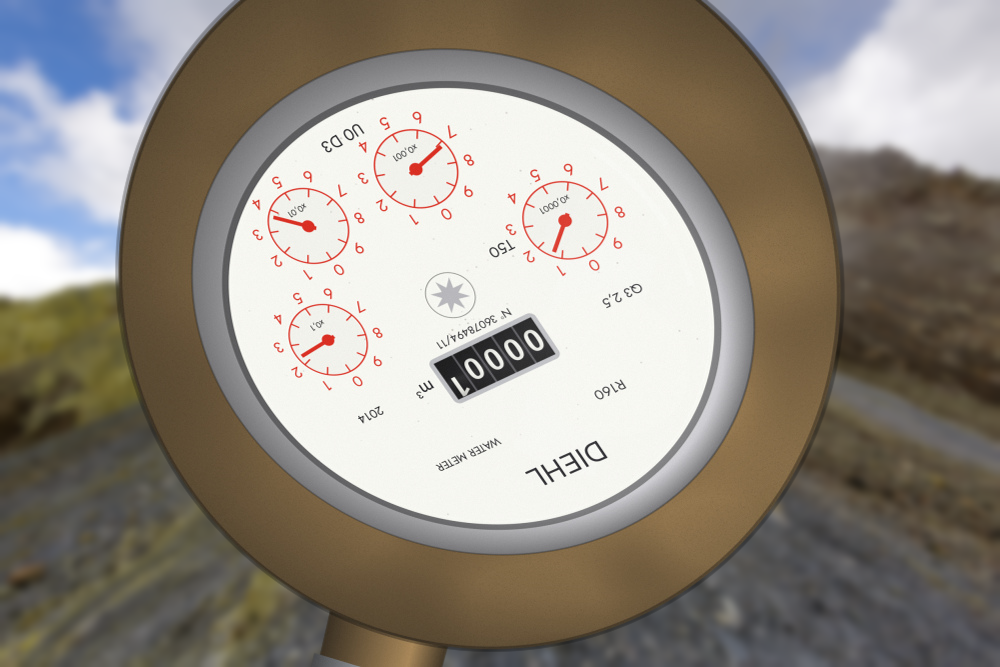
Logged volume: 1.2371 m³
